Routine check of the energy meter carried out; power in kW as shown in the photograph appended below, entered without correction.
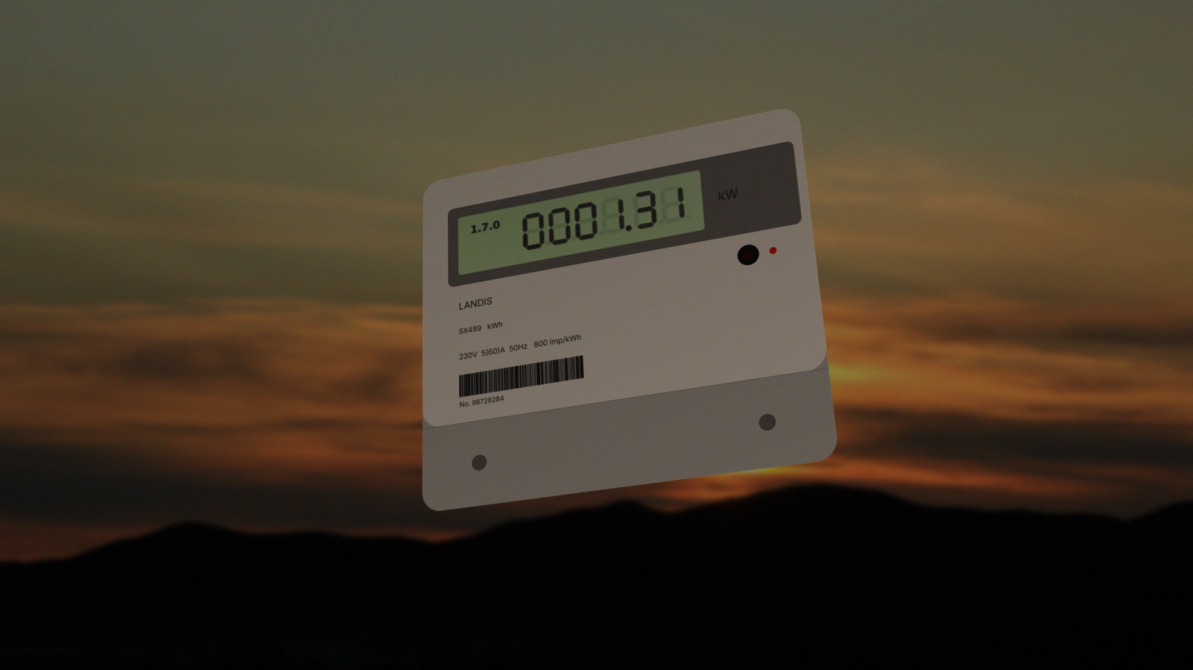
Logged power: 1.31 kW
